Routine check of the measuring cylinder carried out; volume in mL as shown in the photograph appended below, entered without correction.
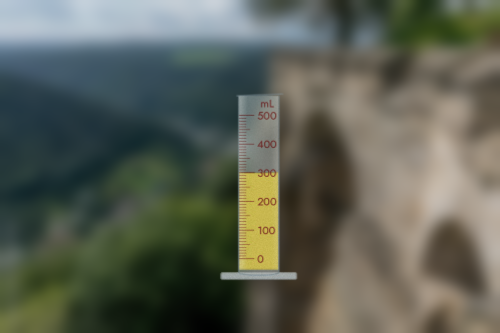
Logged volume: 300 mL
